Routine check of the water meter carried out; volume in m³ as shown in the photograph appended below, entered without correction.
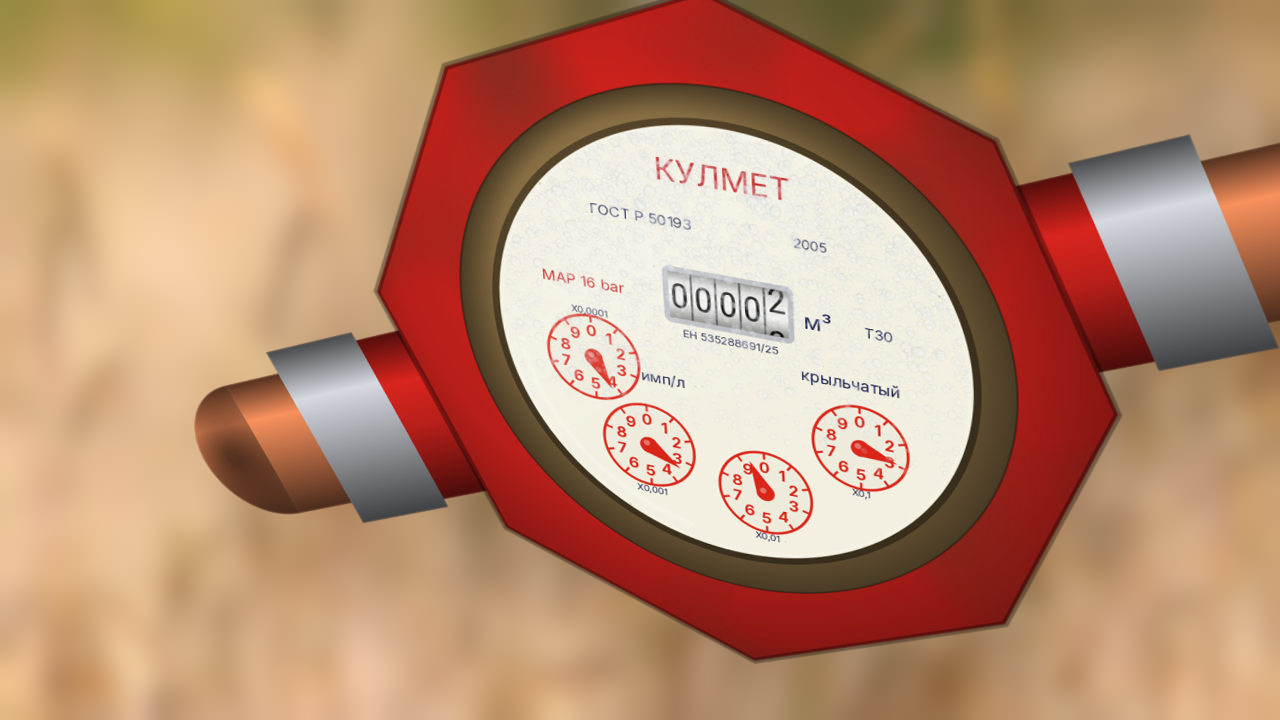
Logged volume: 2.2934 m³
